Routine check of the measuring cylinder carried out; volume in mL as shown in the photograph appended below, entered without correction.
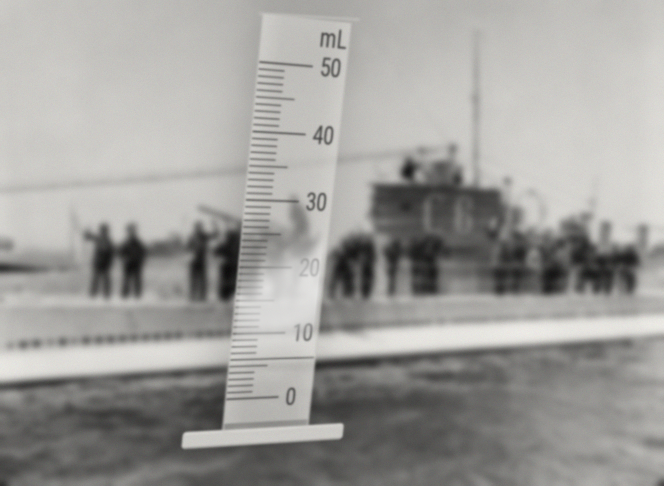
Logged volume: 6 mL
